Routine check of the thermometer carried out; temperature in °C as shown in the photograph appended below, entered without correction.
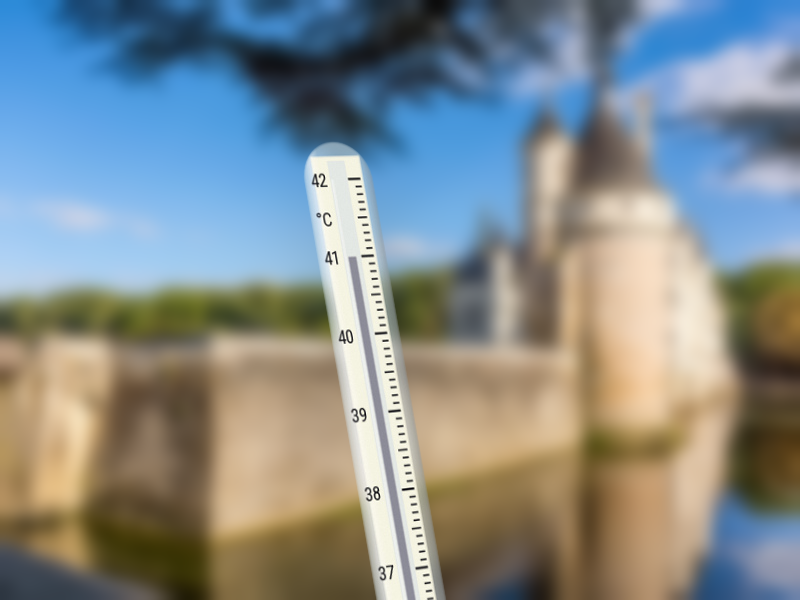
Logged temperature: 41 °C
